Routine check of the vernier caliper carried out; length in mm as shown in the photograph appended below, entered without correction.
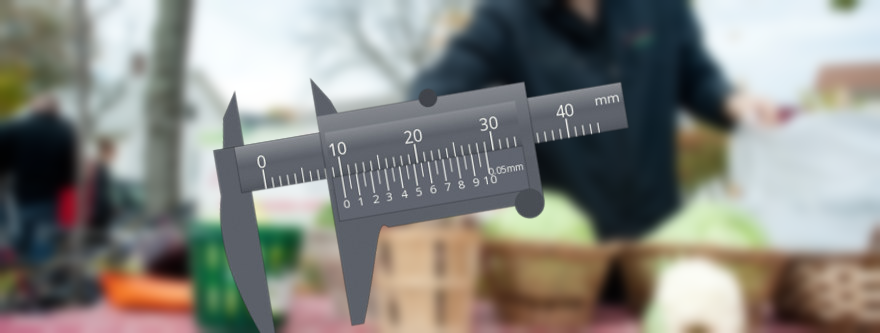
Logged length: 10.0 mm
